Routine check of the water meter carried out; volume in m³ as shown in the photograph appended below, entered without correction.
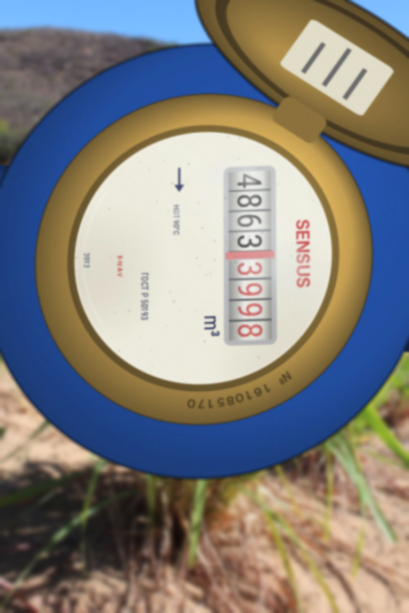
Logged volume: 4863.3998 m³
